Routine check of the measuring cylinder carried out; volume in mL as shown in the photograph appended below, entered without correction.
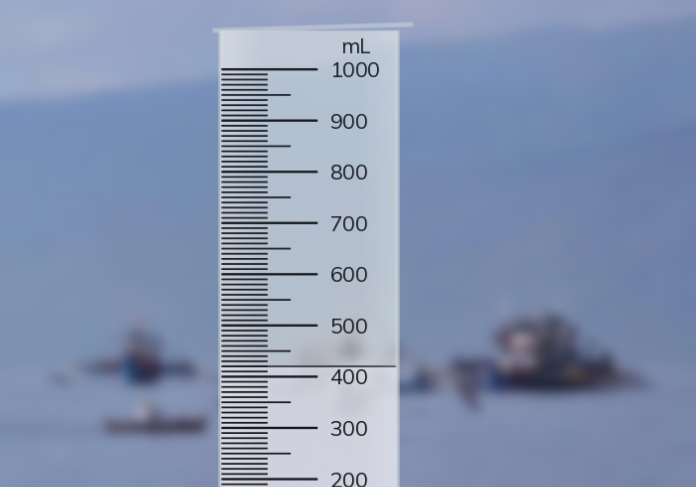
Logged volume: 420 mL
